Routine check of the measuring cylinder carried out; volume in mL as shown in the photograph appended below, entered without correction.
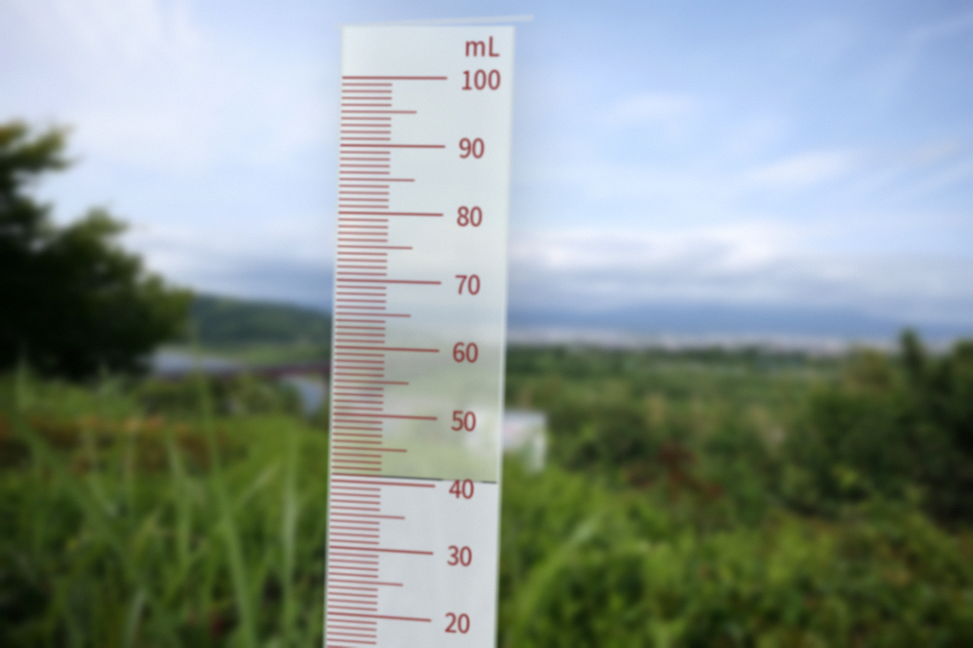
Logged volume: 41 mL
